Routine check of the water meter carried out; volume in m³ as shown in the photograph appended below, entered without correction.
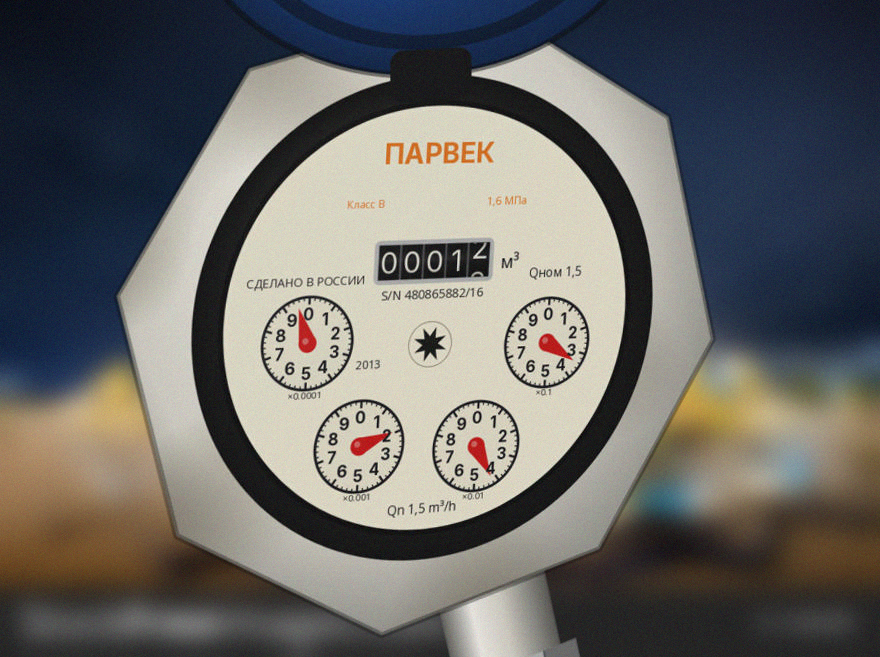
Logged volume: 12.3419 m³
